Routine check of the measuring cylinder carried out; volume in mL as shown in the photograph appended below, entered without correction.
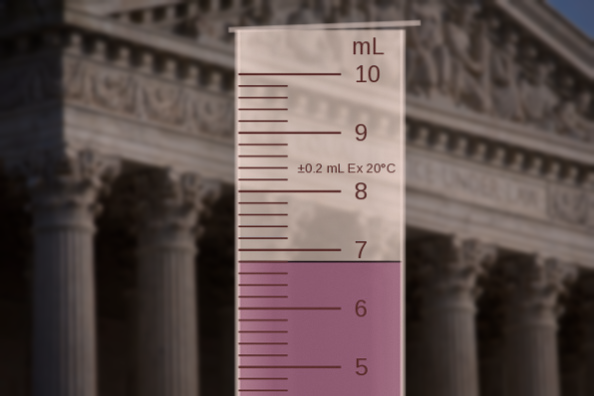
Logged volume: 6.8 mL
